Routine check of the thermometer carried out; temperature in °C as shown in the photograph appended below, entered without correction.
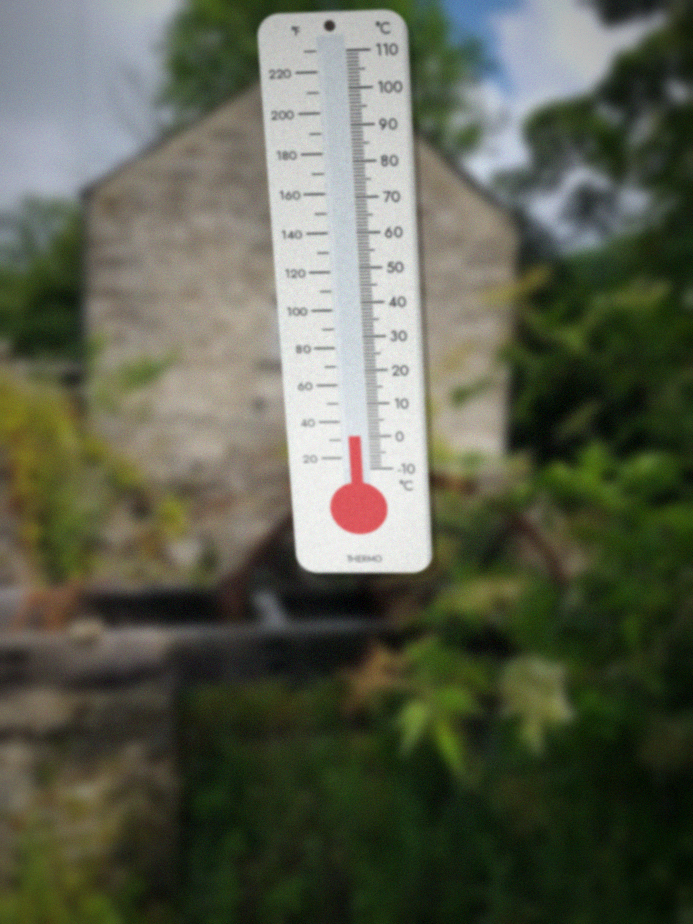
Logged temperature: 0 °C
